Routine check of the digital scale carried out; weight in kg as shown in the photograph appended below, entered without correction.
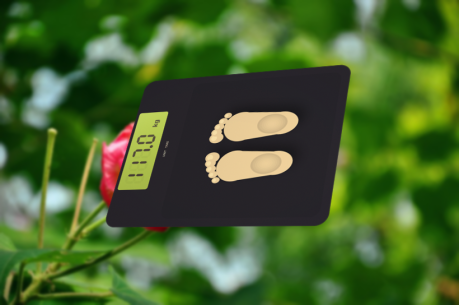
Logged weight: 117.0 kg
